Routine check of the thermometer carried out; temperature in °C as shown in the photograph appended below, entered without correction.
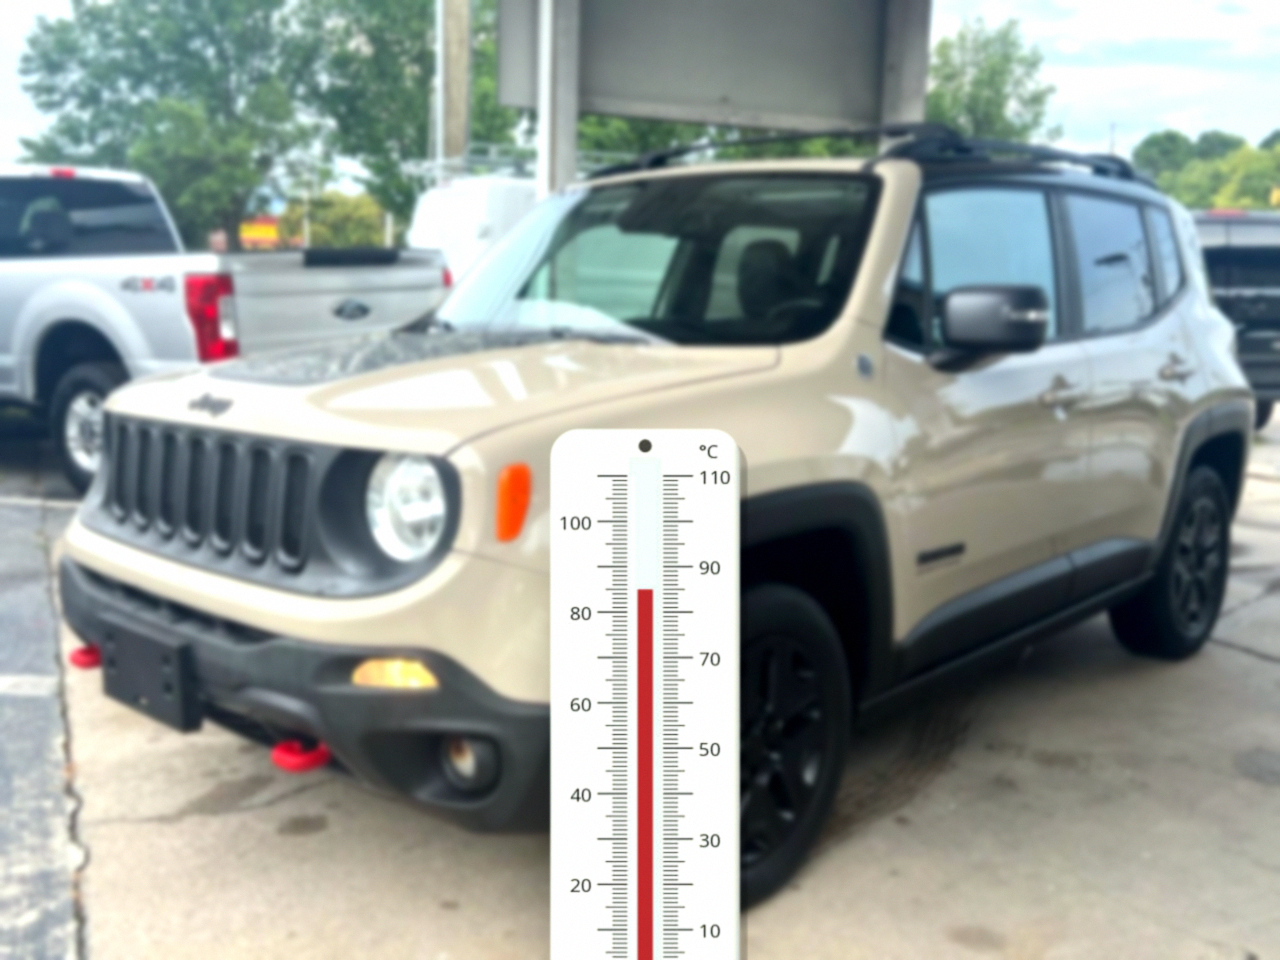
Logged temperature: 85 °C
